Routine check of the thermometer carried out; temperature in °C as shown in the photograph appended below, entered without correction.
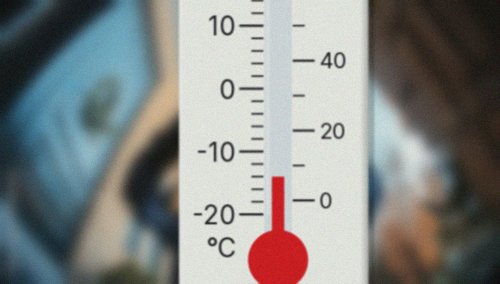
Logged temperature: -14 °C
